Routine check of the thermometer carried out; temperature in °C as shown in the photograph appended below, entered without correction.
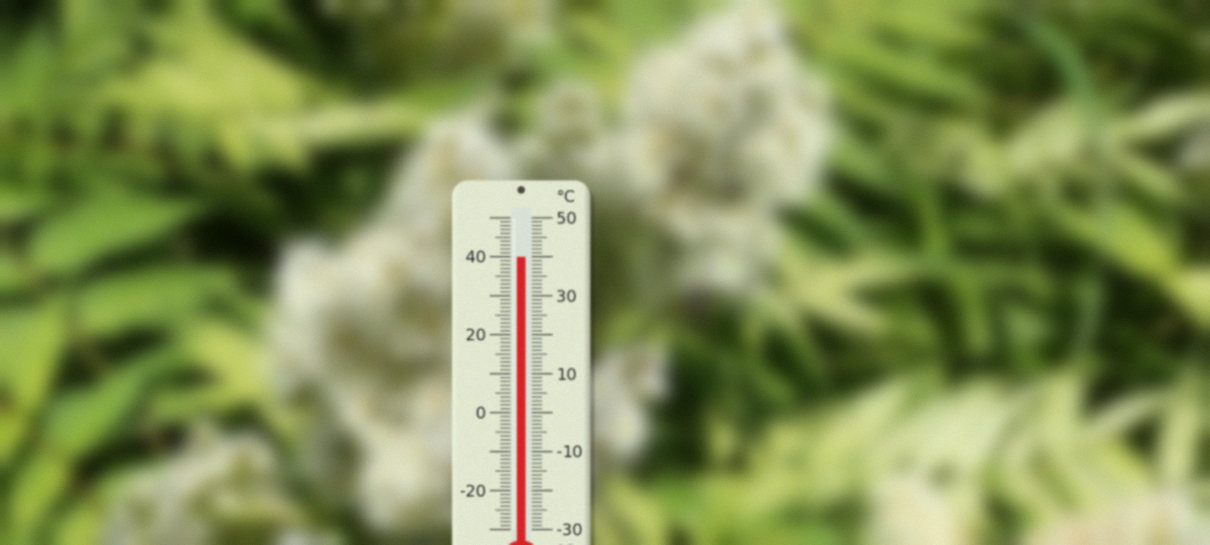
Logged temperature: 40 °C
